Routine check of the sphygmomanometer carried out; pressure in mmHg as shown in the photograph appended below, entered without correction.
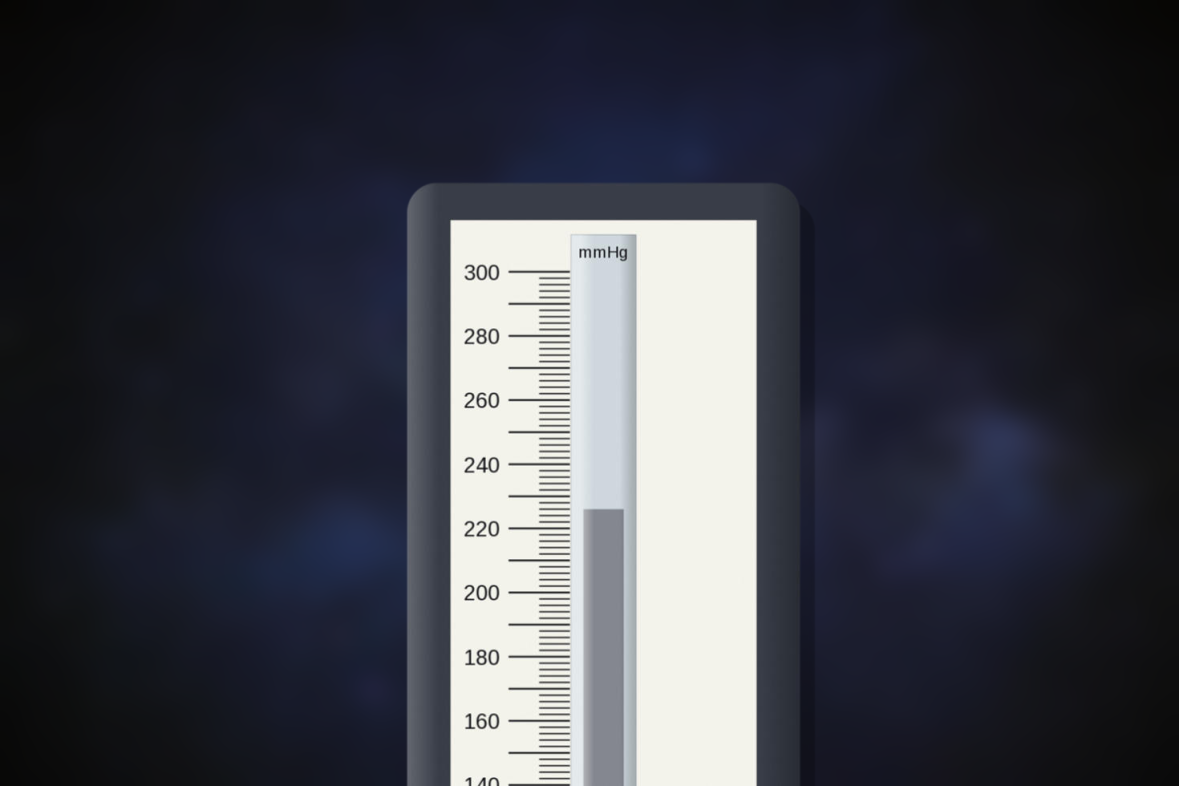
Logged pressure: 226 mmHg
